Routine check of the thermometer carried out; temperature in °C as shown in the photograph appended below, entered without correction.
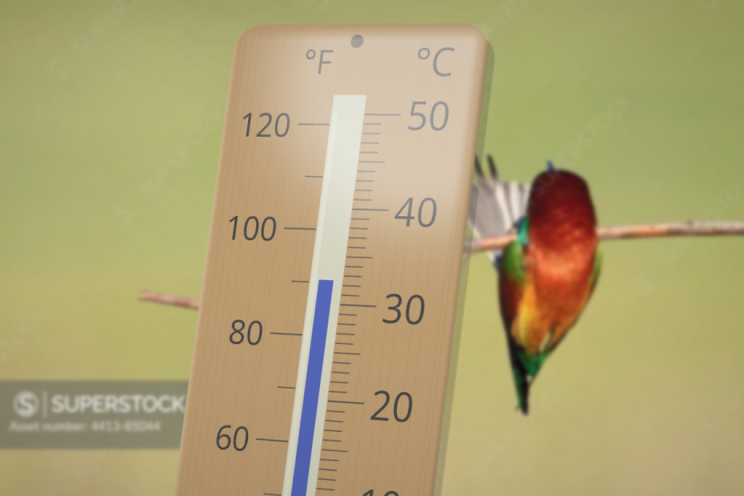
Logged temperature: 32.5 °C
